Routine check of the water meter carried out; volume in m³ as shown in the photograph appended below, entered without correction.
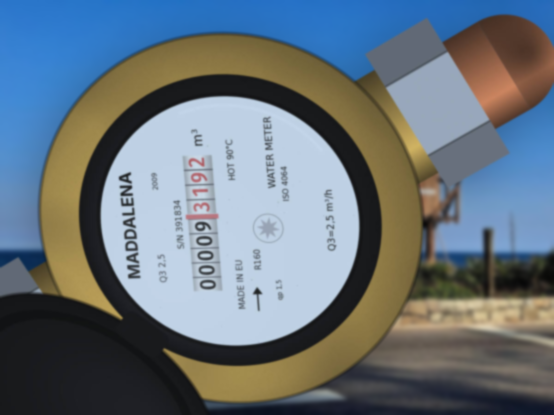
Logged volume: 9.3192 m³
